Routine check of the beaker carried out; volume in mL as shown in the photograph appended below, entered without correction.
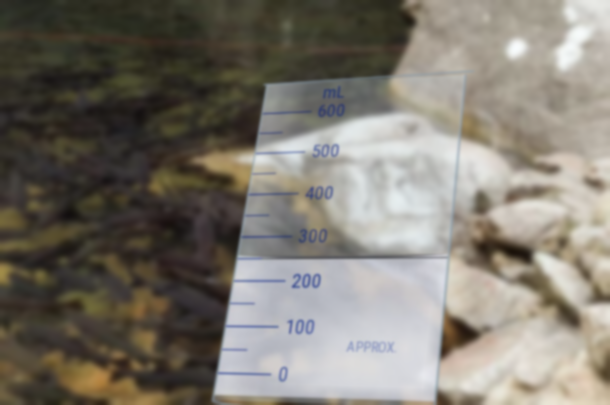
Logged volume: 250 mL
